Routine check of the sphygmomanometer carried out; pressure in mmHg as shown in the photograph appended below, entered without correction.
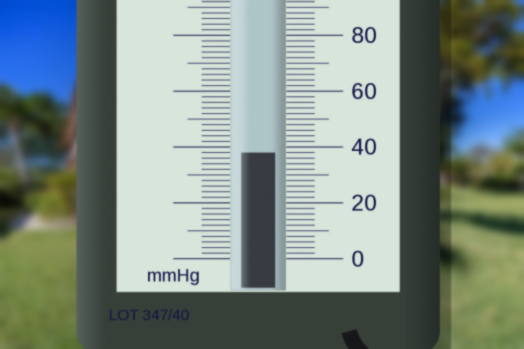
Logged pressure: 38 mmHg
